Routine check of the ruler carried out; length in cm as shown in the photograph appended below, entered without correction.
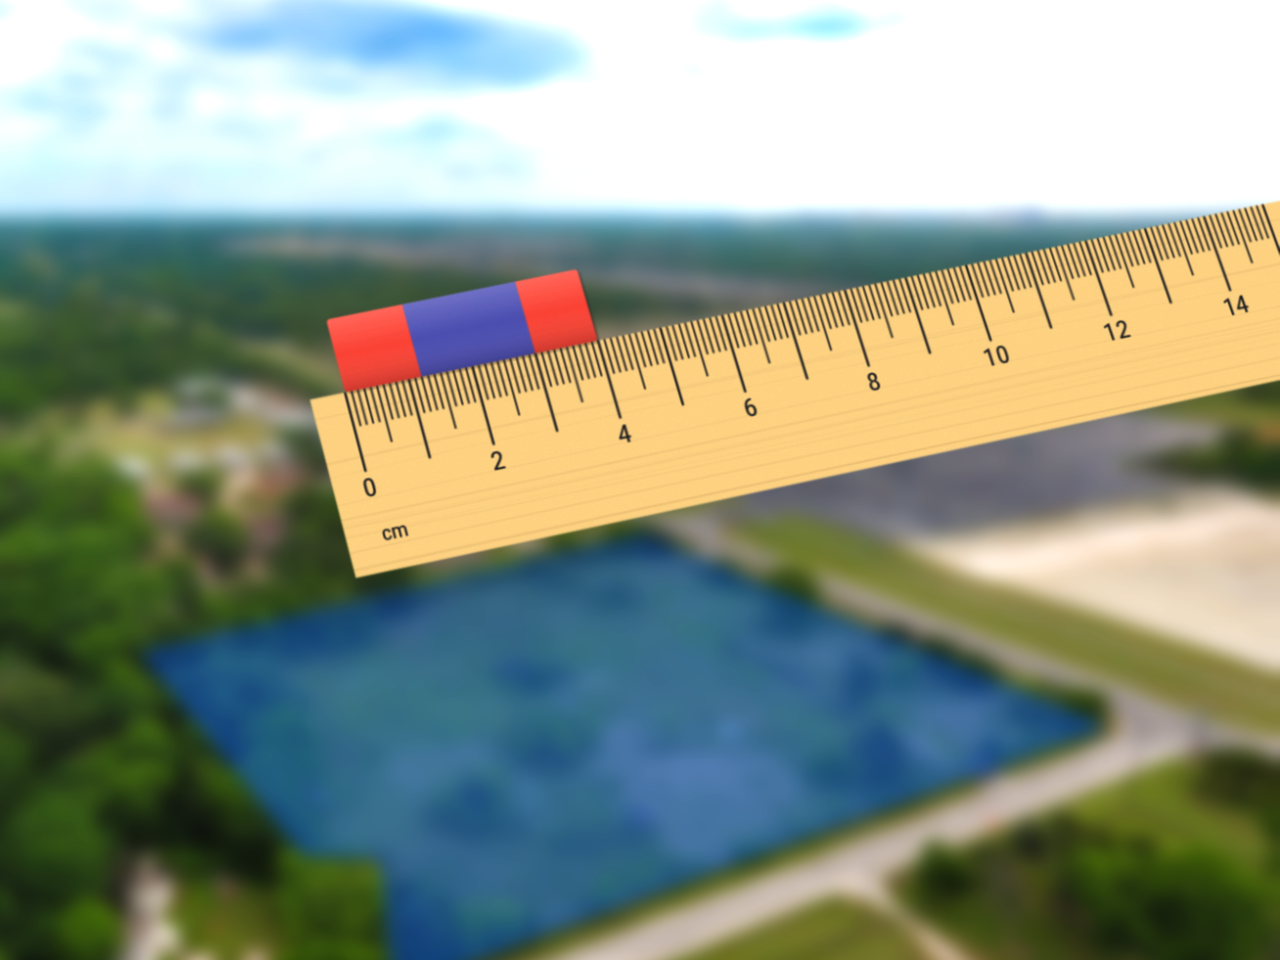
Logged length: 4 cm
